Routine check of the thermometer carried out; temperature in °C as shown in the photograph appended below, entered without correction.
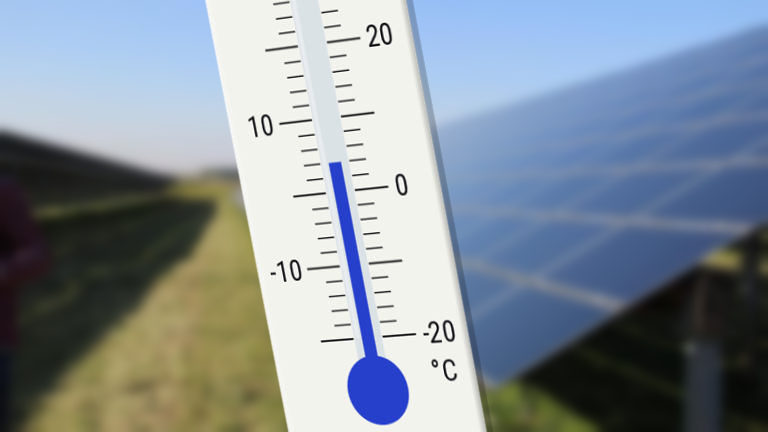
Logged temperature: 4 °C
